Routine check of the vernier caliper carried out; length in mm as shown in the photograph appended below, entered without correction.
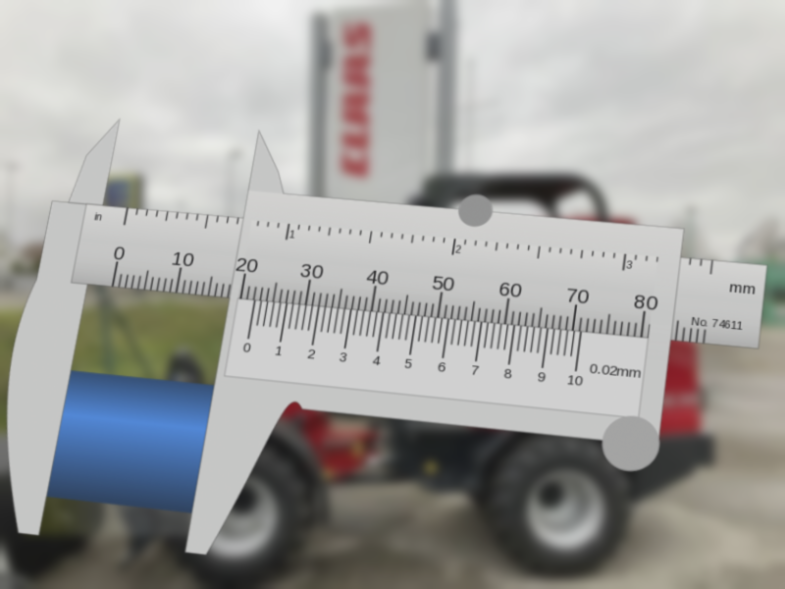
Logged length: 22.2 mm
